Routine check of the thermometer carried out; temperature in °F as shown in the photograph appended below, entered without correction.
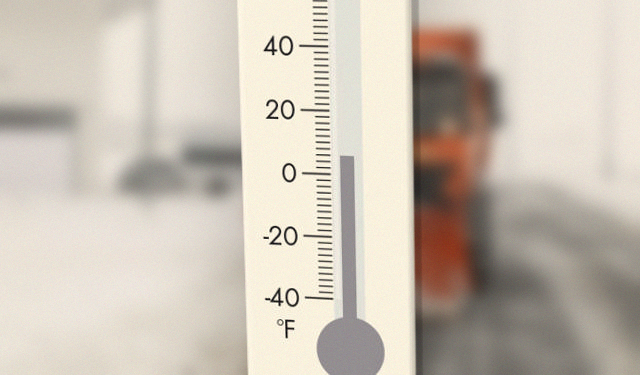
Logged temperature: 6 °F
